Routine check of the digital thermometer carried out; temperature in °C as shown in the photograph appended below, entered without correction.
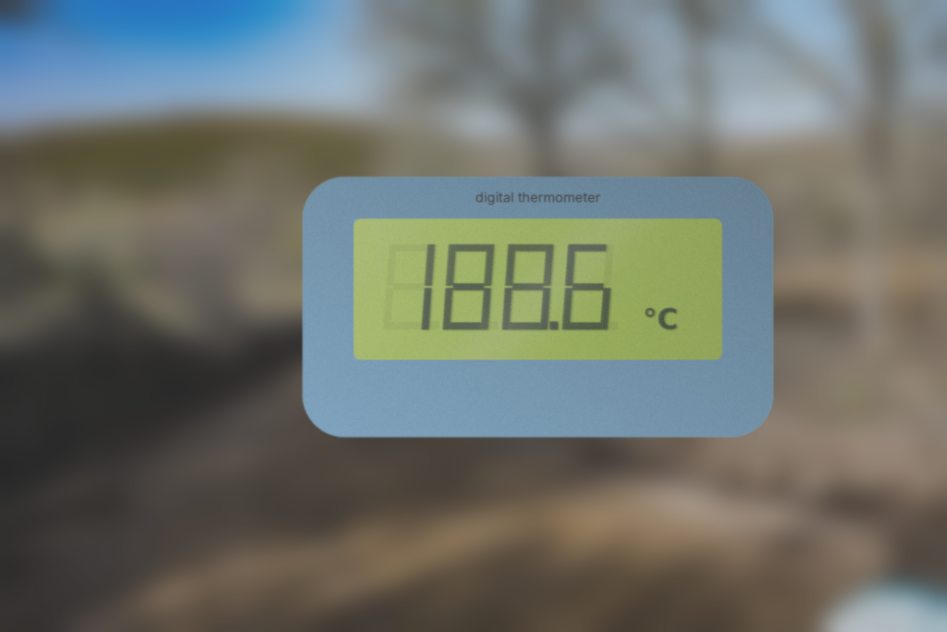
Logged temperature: 188.6 °C
